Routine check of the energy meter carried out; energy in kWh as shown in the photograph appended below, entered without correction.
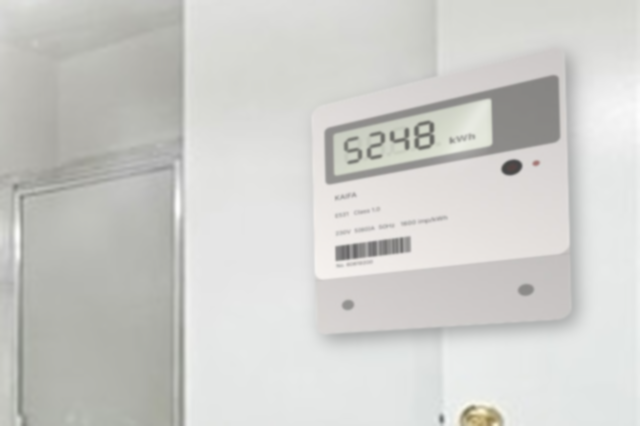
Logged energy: 5248 kWh
